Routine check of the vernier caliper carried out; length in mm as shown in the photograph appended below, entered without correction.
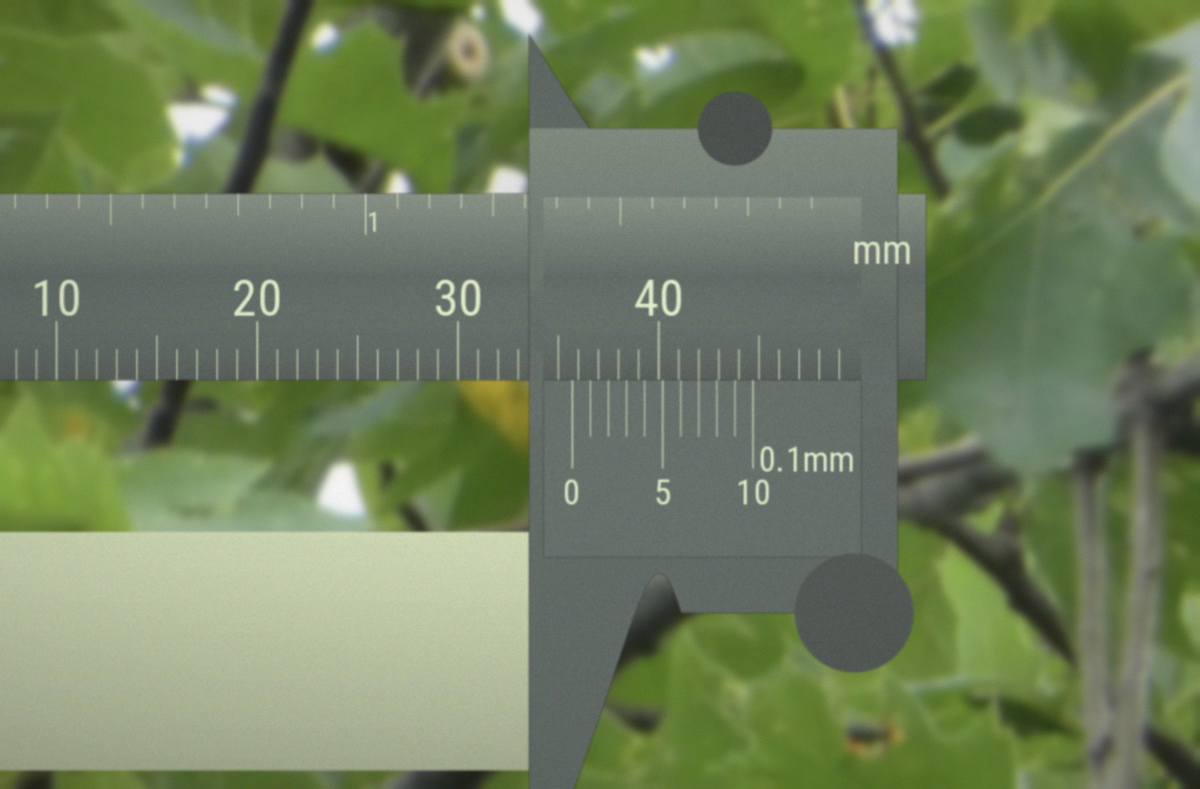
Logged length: 35.7 mm
